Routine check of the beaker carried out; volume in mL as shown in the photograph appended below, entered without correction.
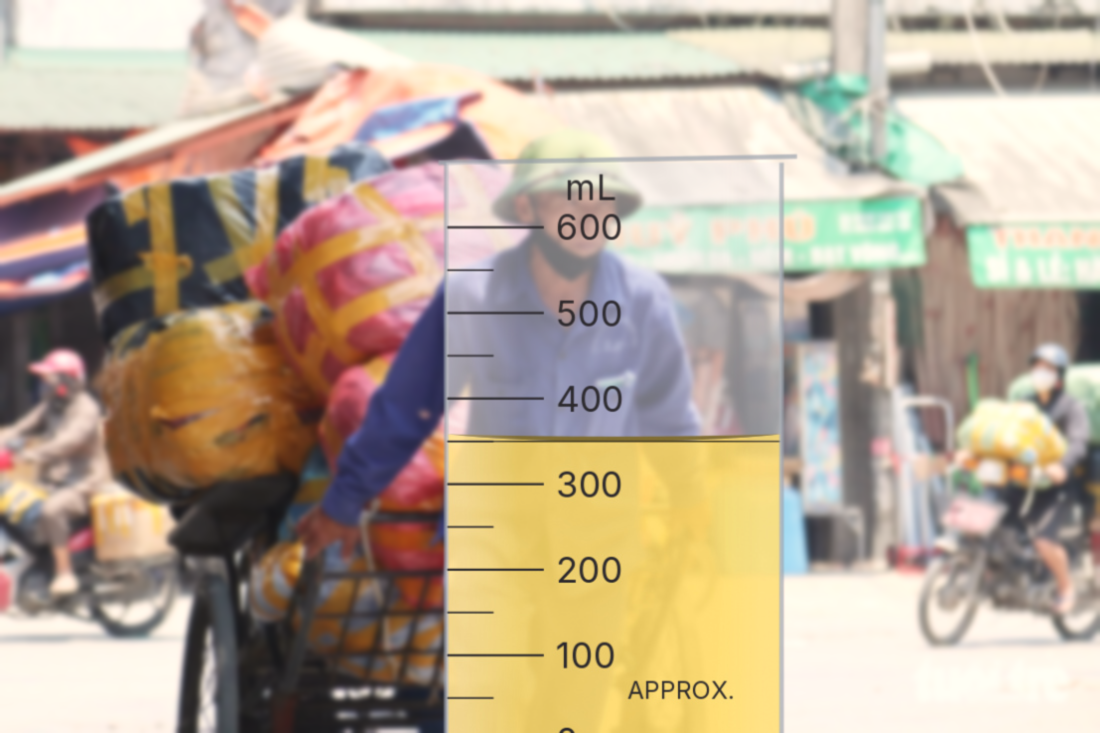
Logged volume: 350 mL
